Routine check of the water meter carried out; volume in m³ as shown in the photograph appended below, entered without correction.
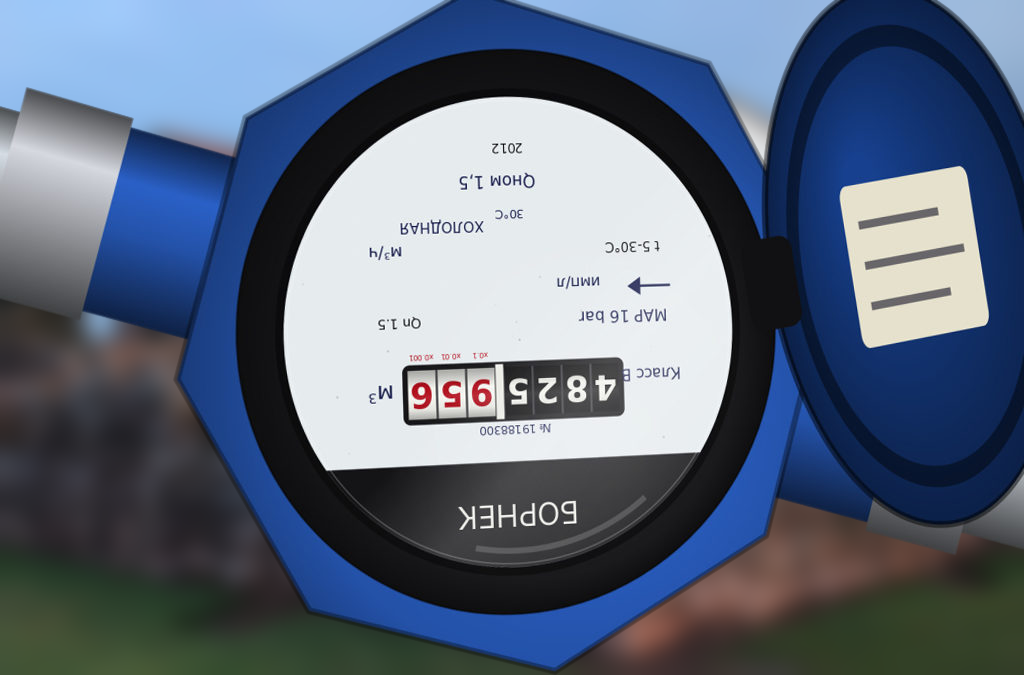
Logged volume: 4825.956 m³
